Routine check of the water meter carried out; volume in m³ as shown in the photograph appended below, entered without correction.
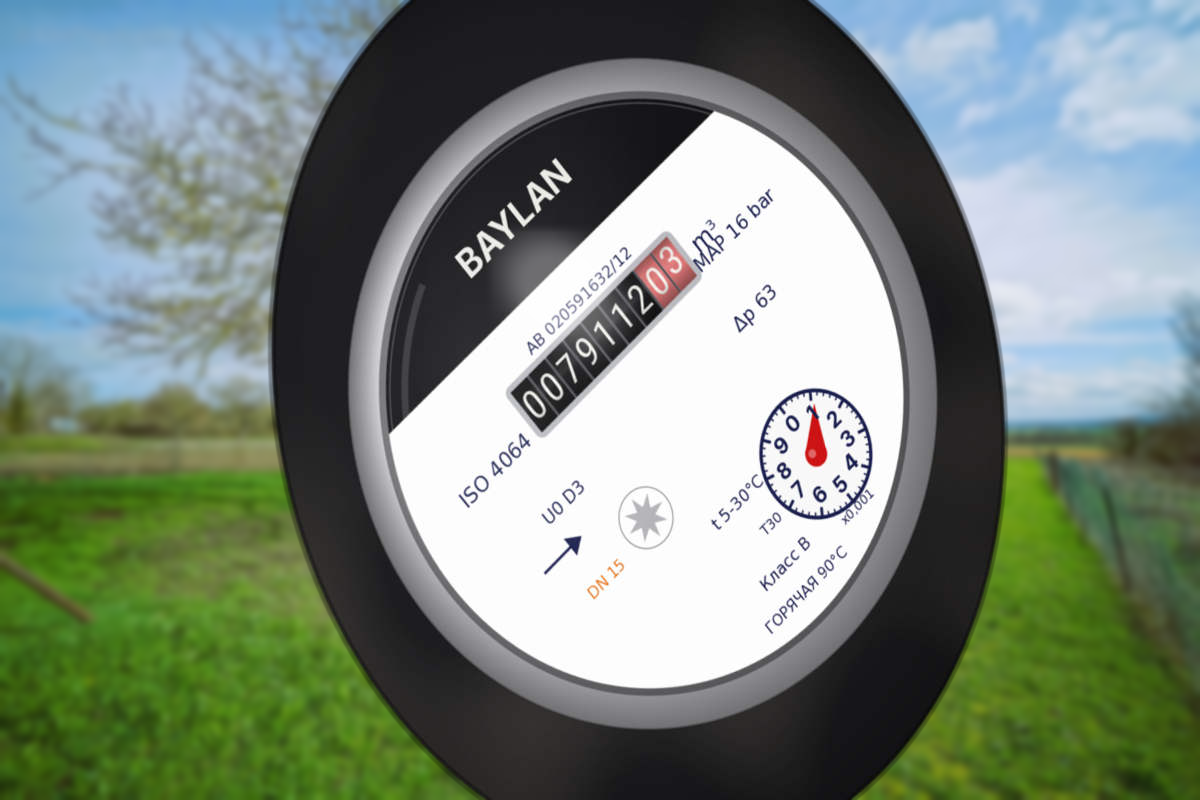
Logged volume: 79112.031 m³
